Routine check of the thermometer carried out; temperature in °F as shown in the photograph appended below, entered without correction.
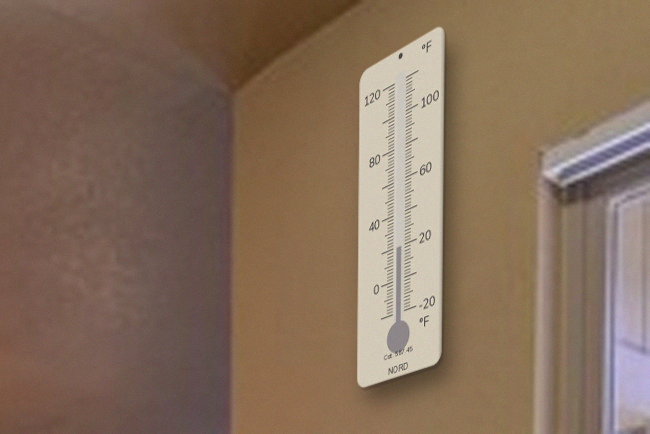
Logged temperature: 20 °F
